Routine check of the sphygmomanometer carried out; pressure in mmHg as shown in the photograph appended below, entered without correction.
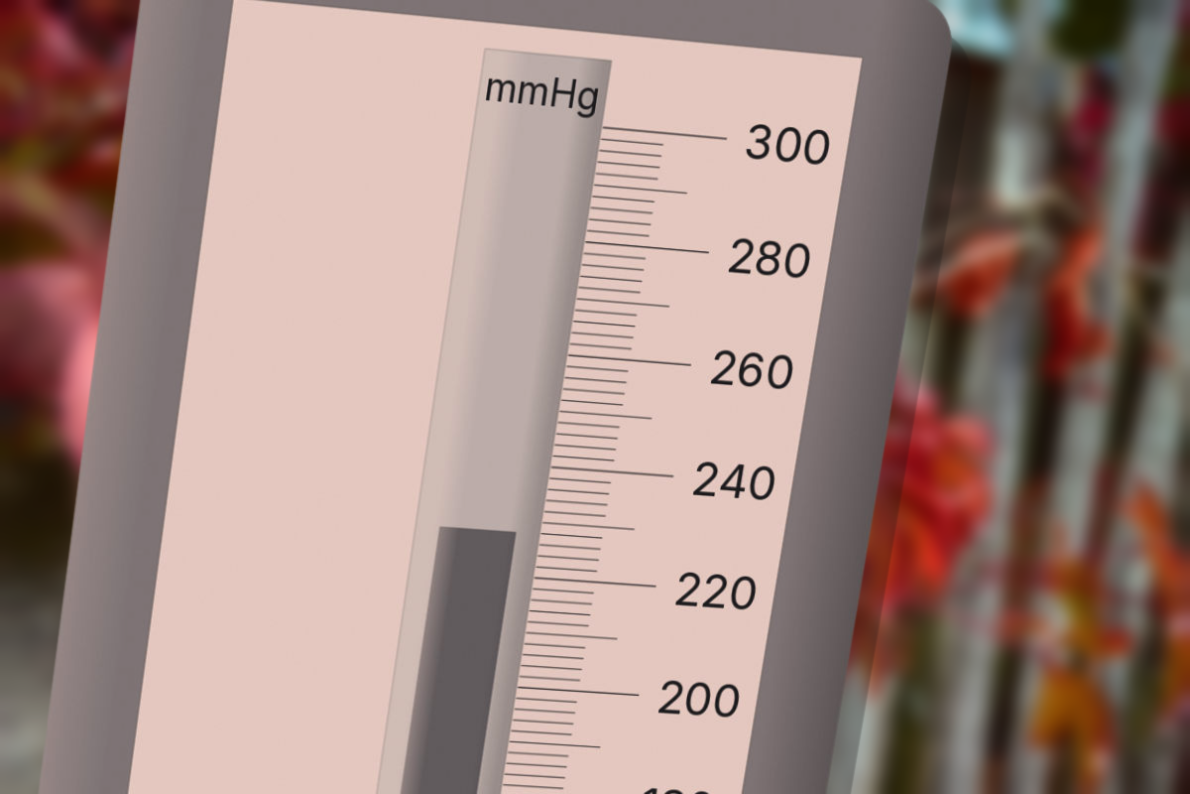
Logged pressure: 228 mmHg
